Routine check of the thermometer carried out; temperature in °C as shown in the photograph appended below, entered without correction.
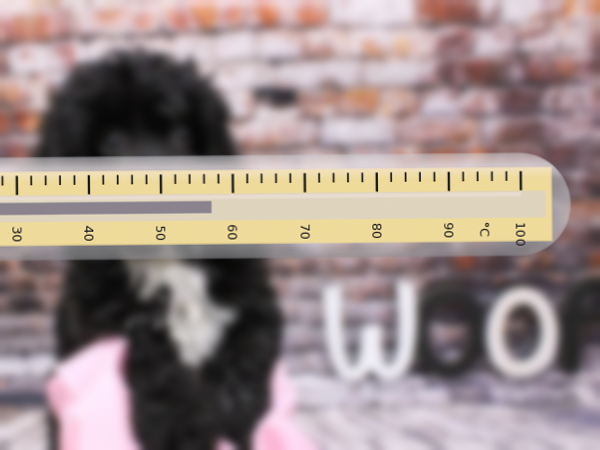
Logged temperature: 57 °C
